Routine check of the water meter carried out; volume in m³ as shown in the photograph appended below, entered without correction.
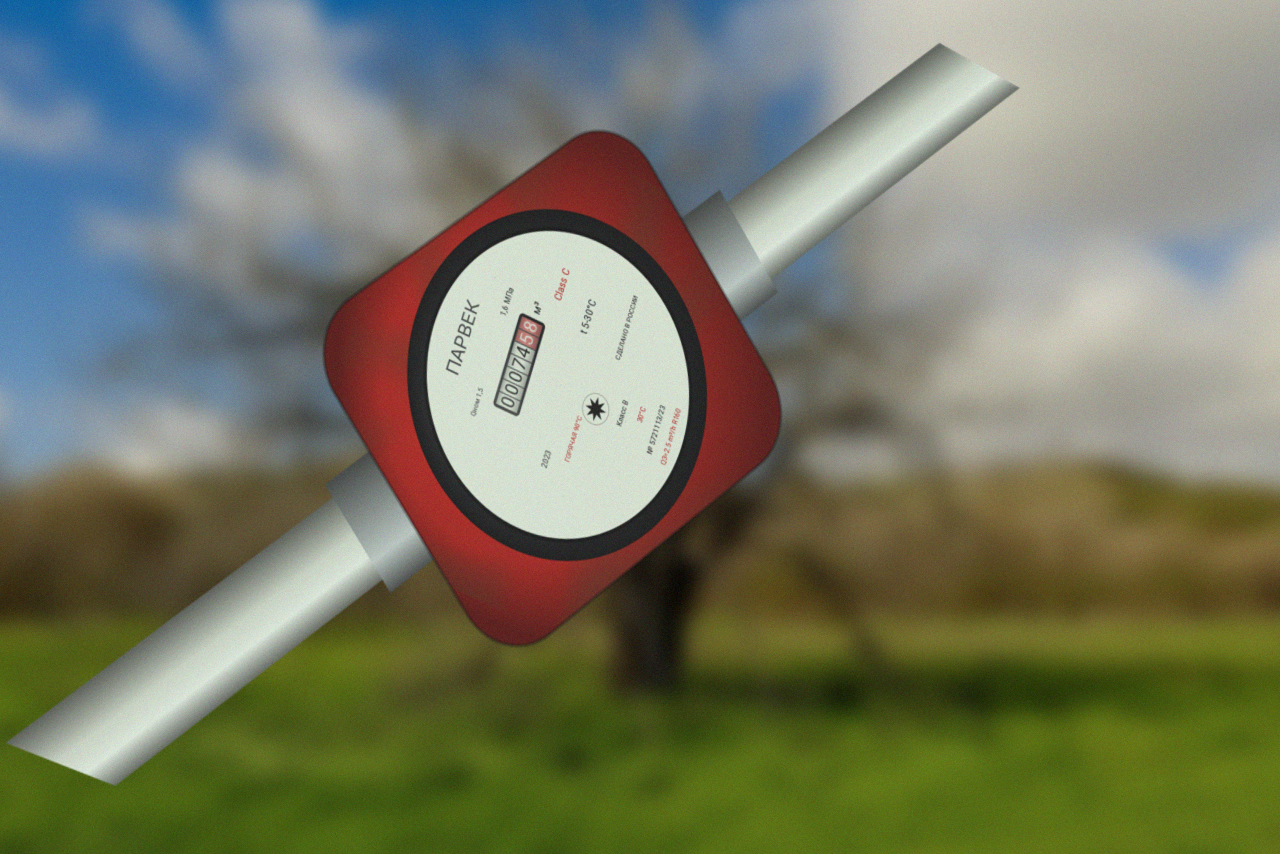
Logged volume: 74.58 m³
